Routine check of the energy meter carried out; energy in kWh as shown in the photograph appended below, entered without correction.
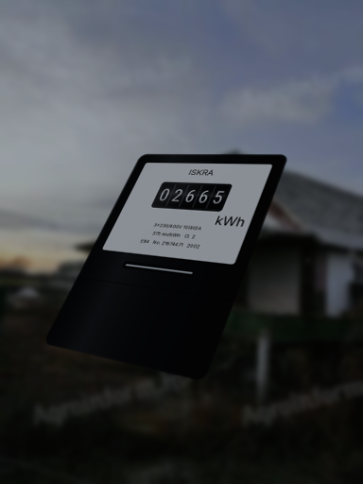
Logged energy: 2665 kWh
